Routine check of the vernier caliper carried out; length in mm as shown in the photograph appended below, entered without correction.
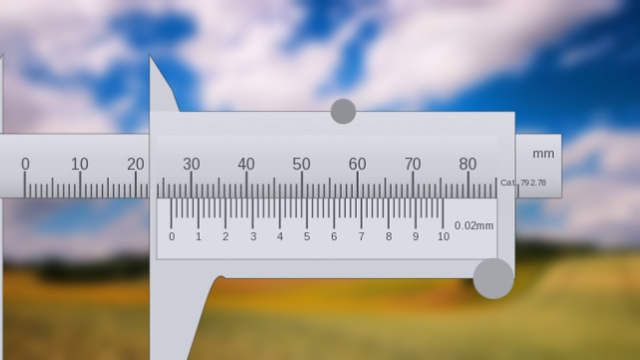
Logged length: 26.4 mm
